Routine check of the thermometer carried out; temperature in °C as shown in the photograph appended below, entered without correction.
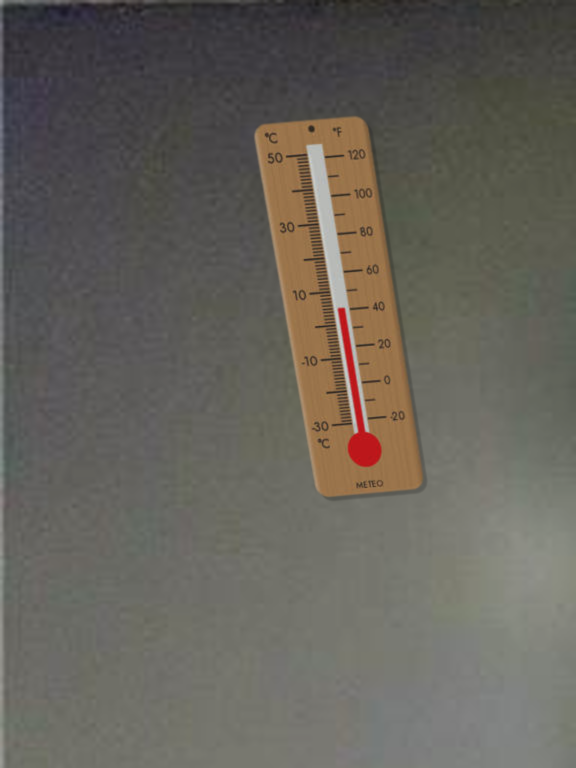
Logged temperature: 5 °C
